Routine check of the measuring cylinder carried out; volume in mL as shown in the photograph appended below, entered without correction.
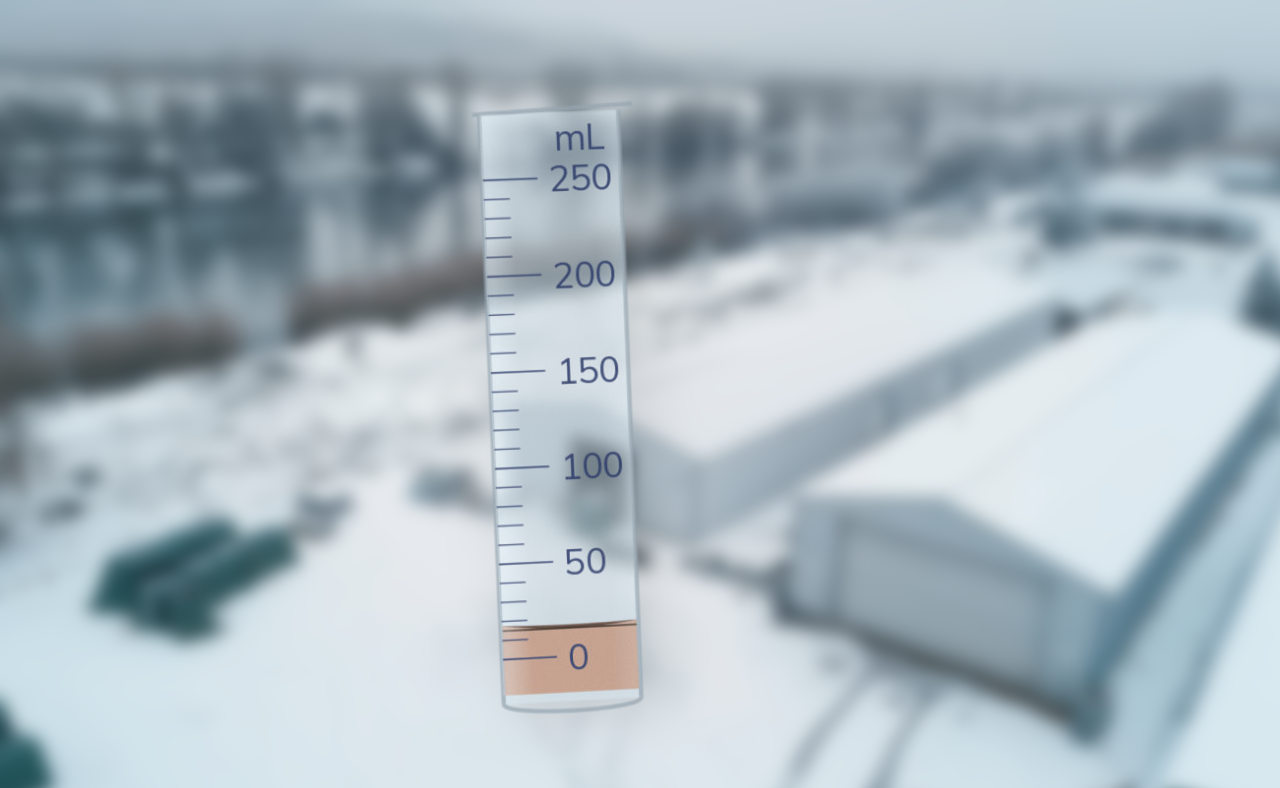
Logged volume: 15 mL
